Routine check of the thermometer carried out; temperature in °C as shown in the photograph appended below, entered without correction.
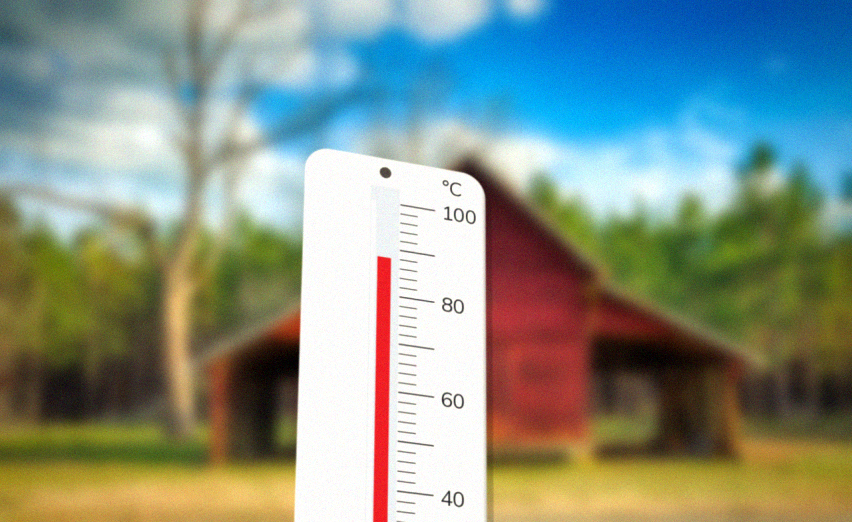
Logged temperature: 88 °C
